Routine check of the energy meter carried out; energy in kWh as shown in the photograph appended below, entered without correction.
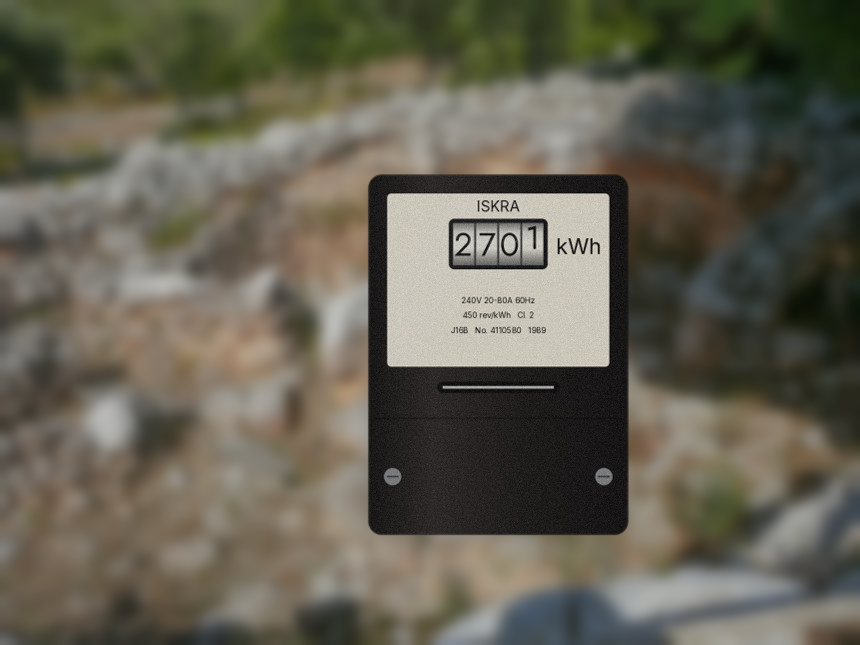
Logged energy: 2701 kWh
